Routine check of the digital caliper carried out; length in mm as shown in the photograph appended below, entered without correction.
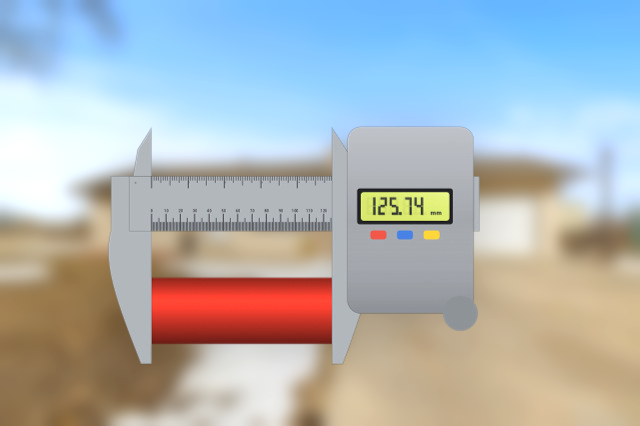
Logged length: 125.74 mm
